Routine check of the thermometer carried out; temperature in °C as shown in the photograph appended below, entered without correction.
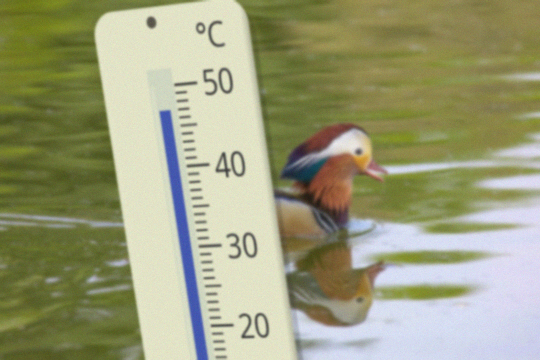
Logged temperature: 47 °C
